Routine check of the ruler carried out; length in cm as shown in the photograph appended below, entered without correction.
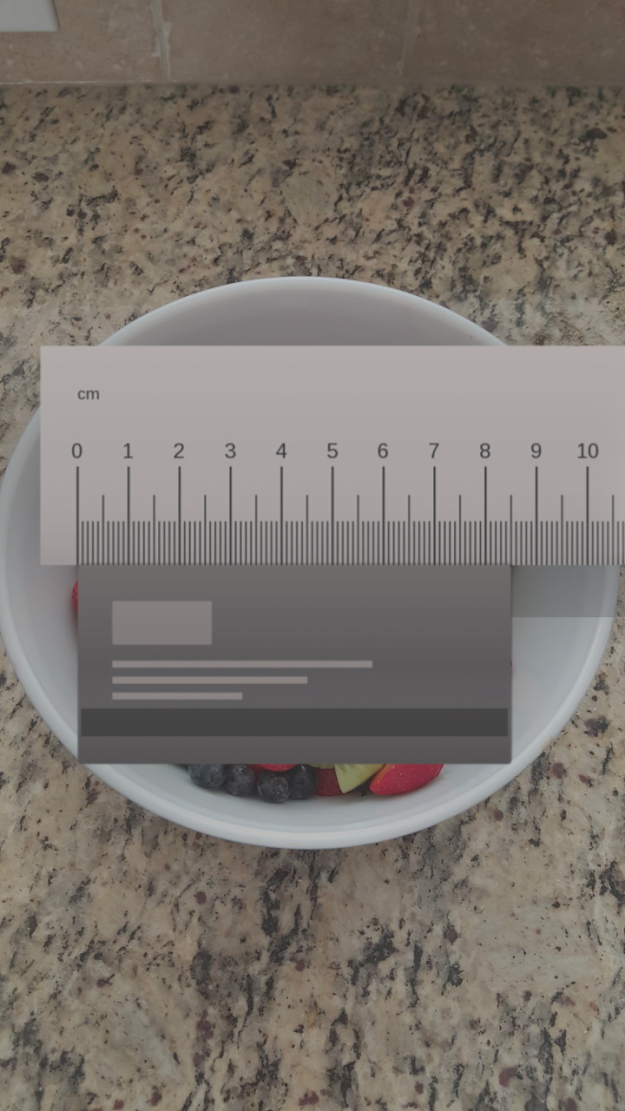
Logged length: 8.5 cm
